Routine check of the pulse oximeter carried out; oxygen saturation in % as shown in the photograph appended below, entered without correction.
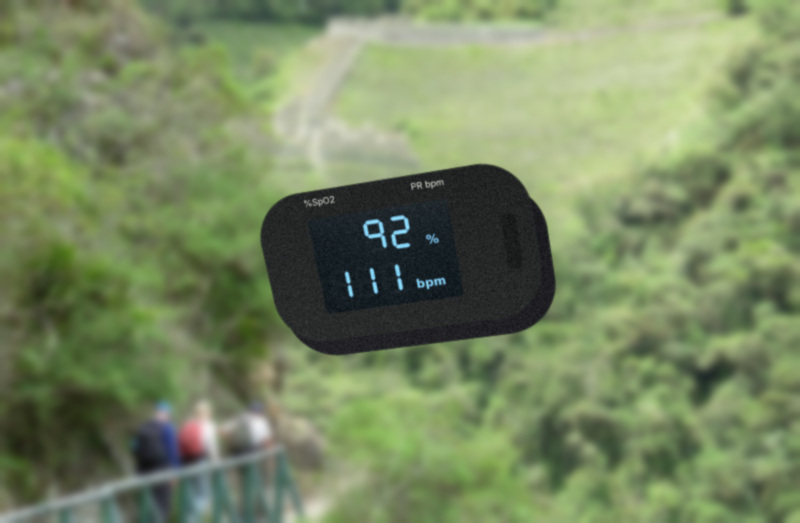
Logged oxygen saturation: 92 %
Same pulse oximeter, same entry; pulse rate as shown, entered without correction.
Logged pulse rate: 111 bpm
